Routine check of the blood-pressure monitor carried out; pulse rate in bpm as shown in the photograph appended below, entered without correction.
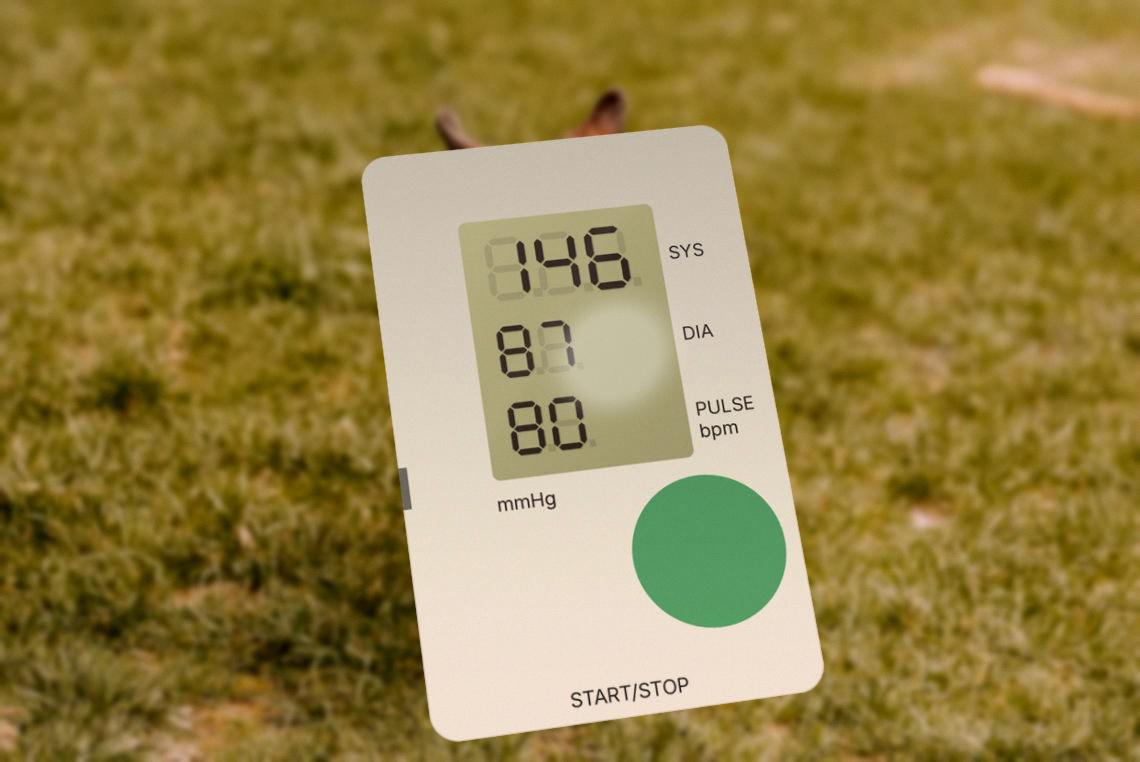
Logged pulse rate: 80 bpm
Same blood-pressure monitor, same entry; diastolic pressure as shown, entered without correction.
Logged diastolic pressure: 87 mmHg
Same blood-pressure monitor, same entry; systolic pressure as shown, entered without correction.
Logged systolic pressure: 146 mmHg
